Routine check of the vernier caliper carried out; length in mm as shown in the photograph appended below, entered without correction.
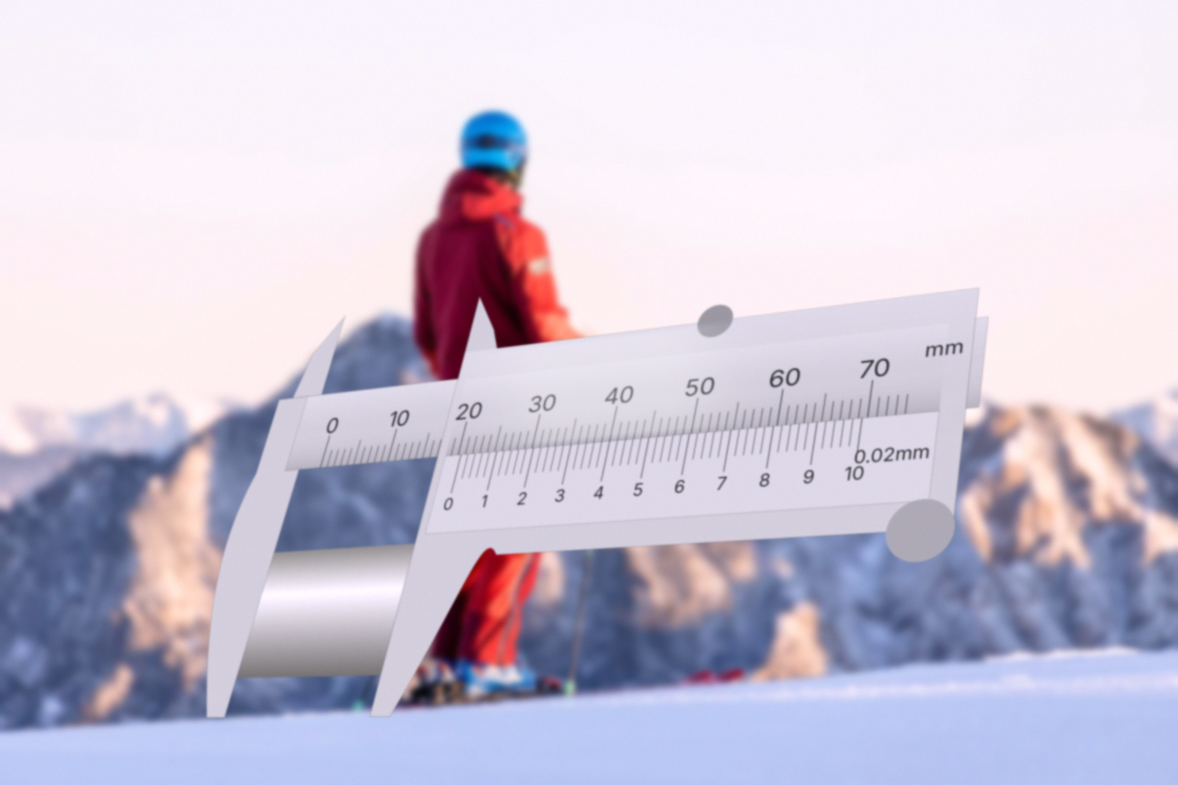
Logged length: 20.4 mm
